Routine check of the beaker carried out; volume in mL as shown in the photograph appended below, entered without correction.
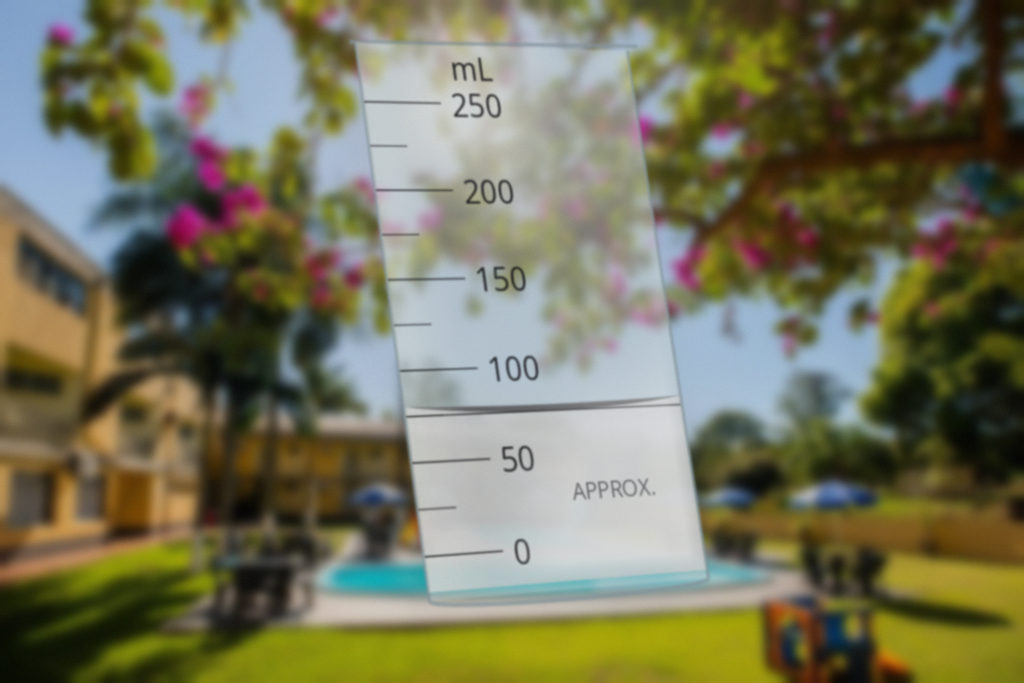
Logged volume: 75 mL
